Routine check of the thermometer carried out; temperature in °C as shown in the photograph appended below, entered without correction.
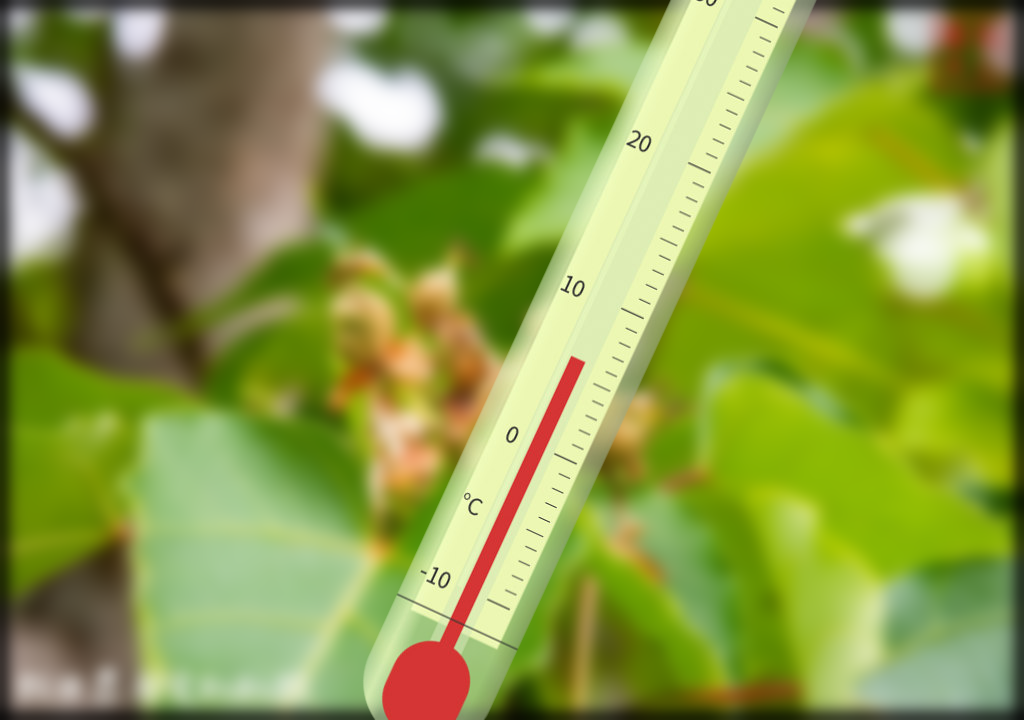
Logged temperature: 6 °C
